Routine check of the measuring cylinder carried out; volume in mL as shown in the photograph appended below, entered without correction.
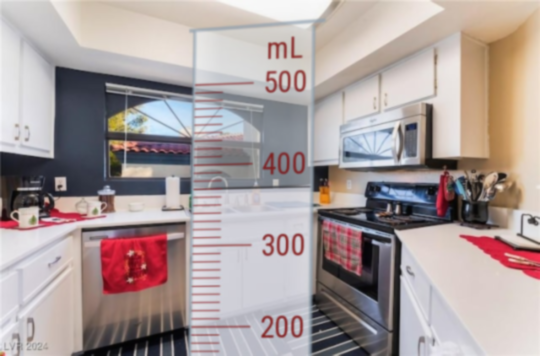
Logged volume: 370 mL
